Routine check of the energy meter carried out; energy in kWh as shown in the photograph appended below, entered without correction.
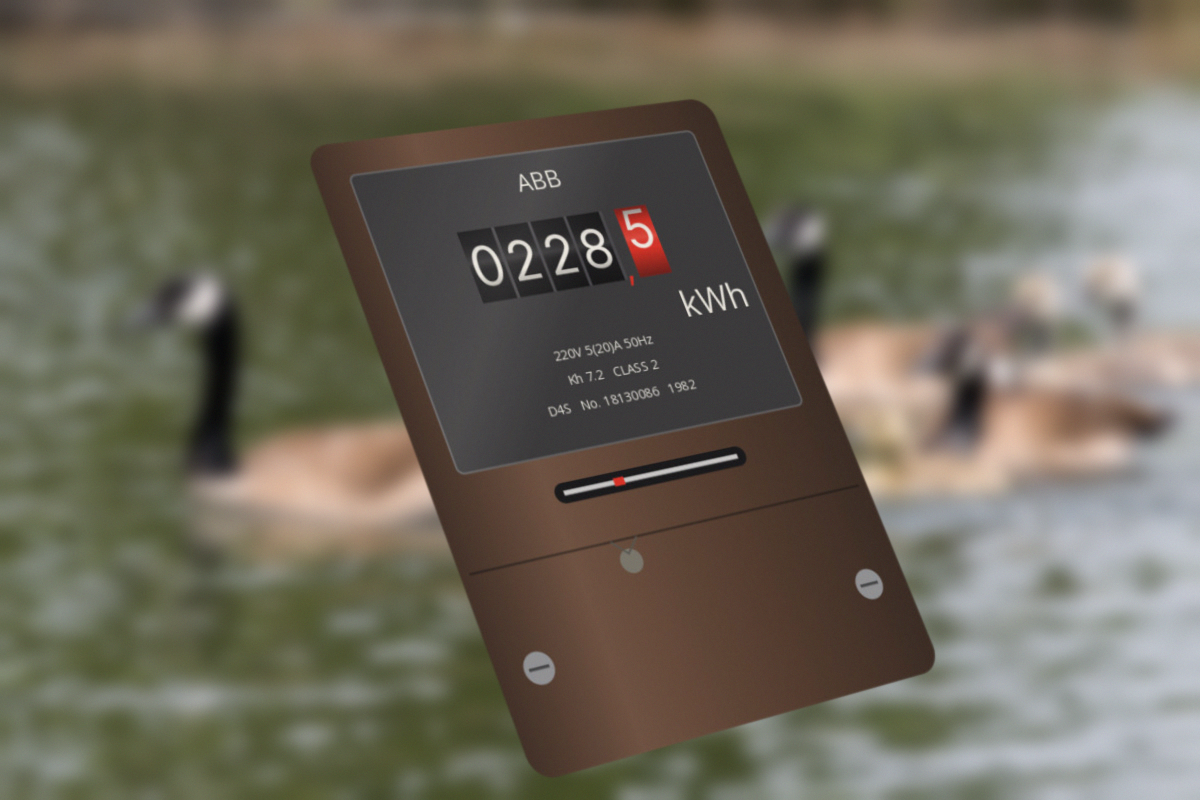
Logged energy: 228.5 kWh
